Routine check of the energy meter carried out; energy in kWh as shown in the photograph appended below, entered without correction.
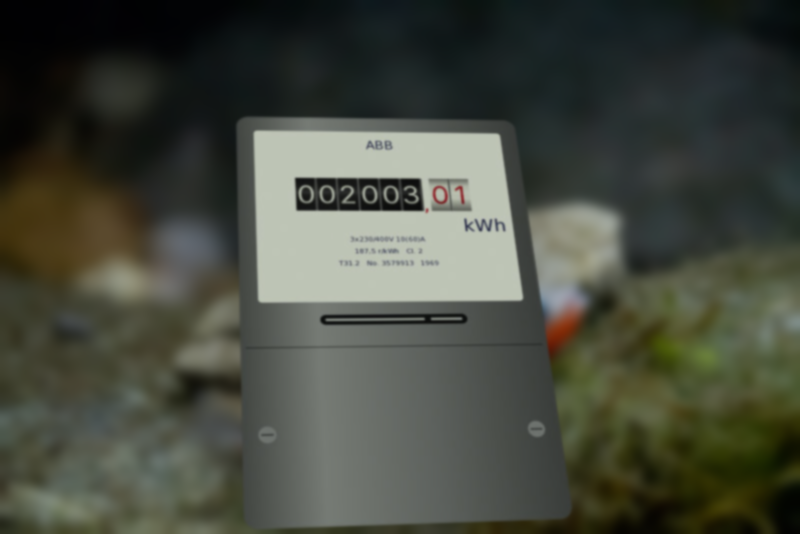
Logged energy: 2003.01 kWh
